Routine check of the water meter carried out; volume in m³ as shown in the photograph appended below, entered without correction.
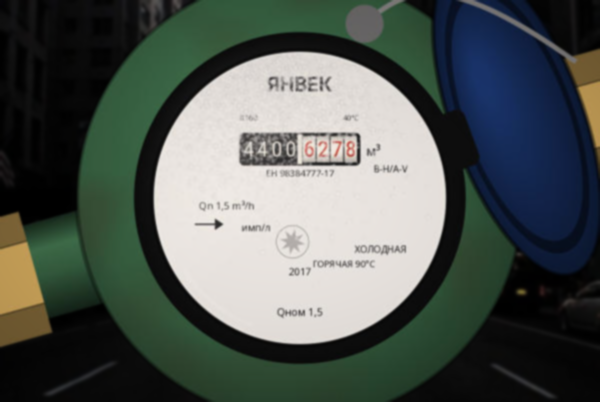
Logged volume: 4400.6278 m³
